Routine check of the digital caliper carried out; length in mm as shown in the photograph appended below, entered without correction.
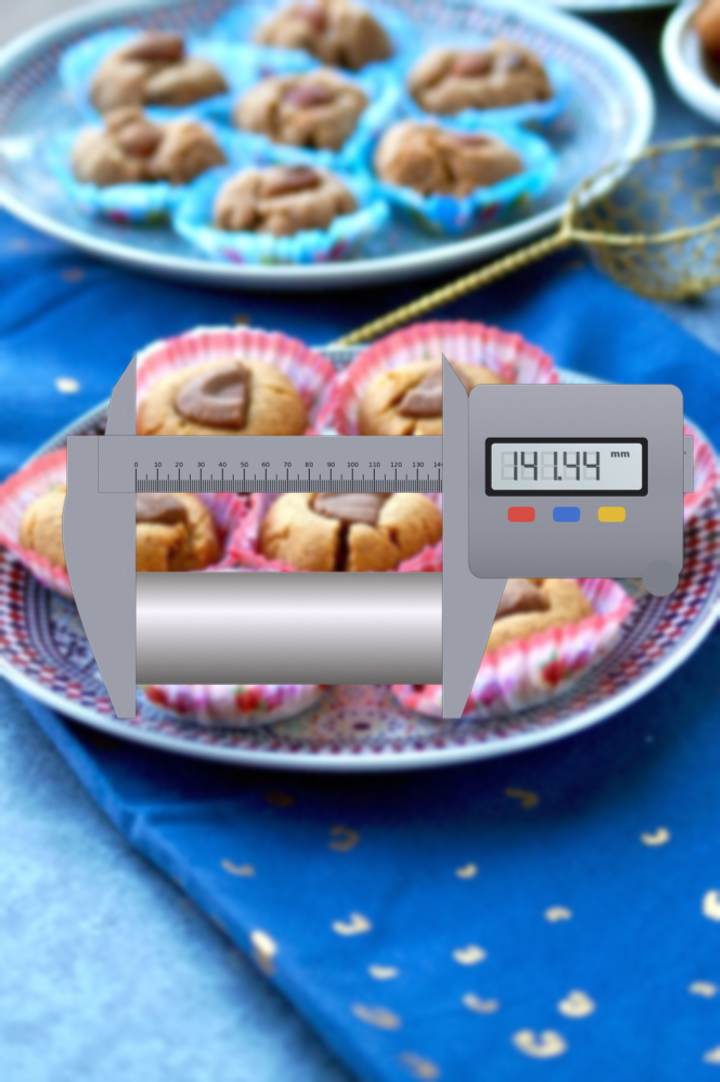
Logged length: 141.44 mm
